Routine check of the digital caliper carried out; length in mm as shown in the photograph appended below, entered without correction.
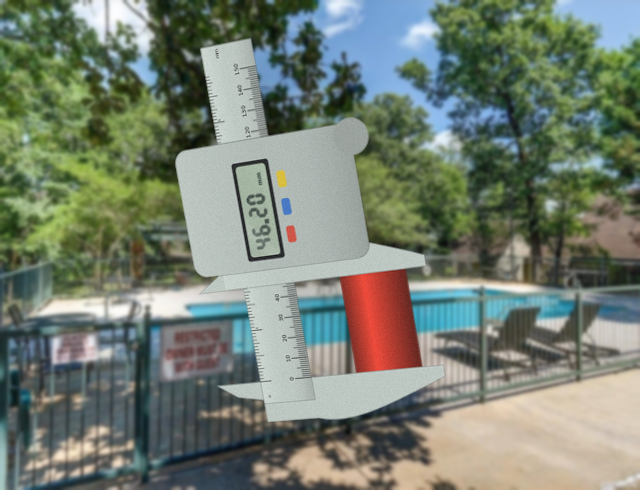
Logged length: 46.20 mm
